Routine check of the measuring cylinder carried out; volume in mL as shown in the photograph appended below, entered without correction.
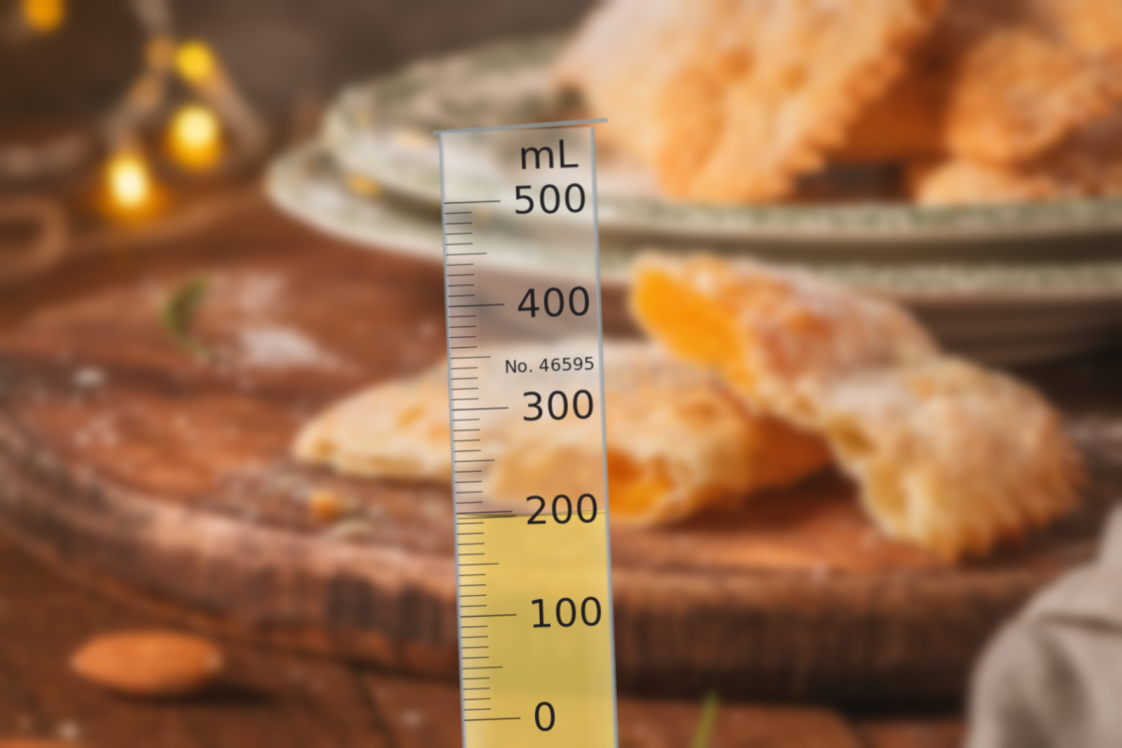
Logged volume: 195 mL
